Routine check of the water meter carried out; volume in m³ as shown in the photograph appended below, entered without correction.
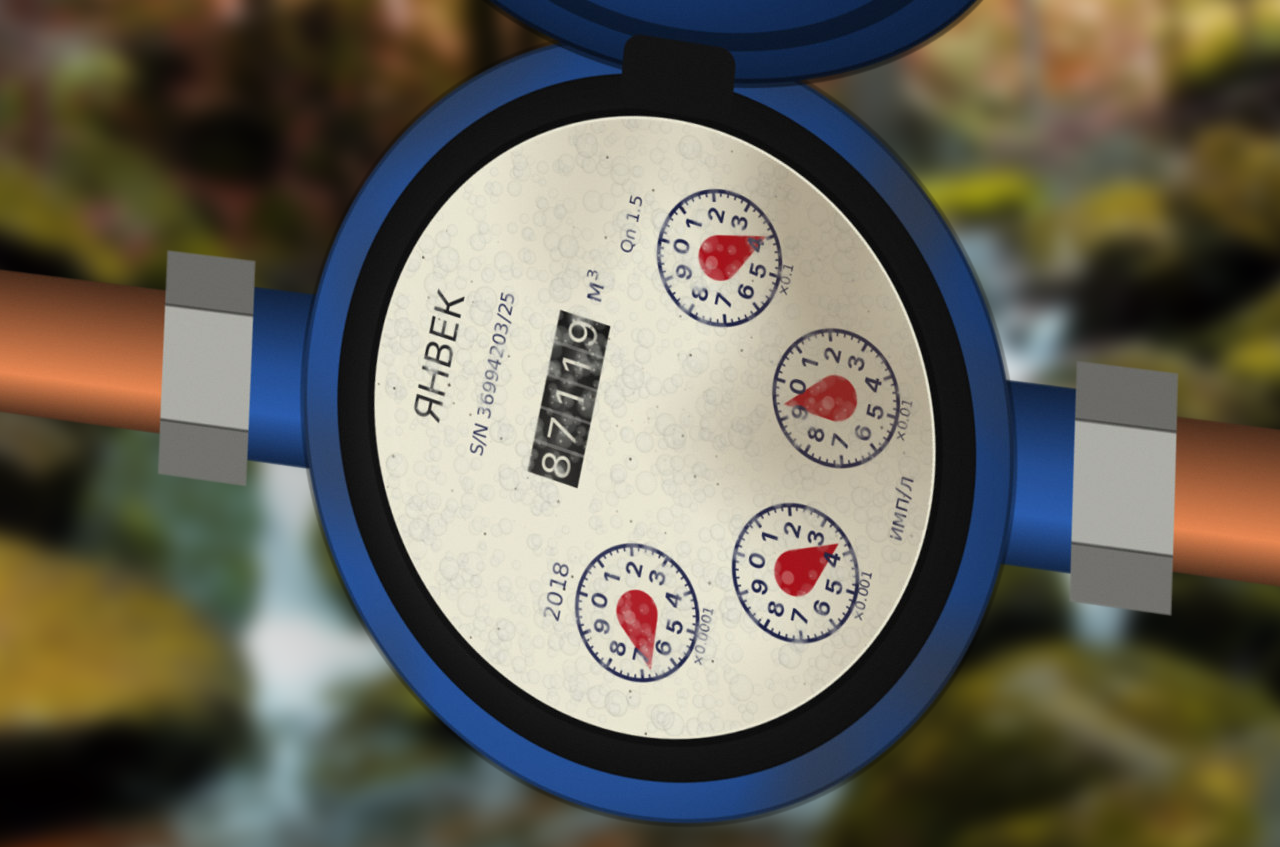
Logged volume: 87119.3936 m³
